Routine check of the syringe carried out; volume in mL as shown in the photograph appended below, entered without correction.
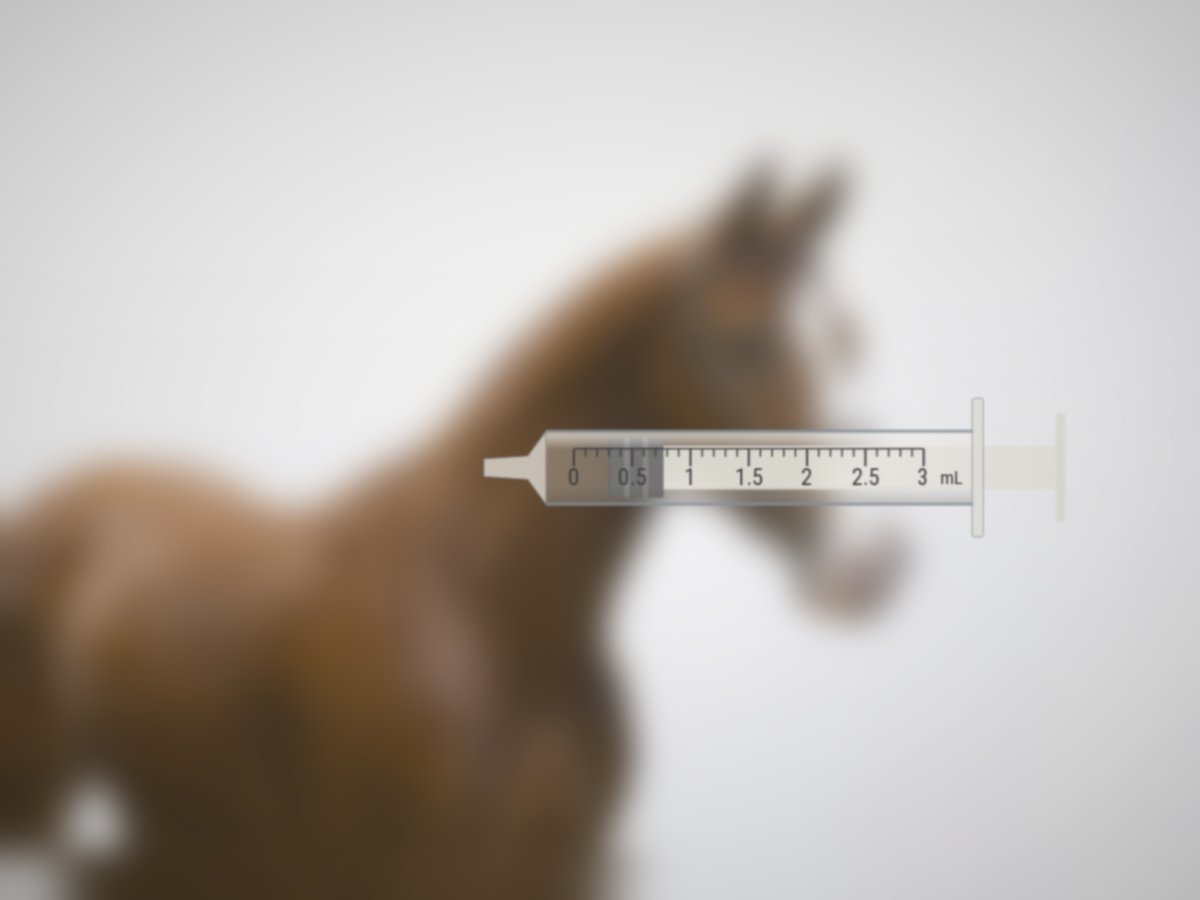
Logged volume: 0.3 mL
